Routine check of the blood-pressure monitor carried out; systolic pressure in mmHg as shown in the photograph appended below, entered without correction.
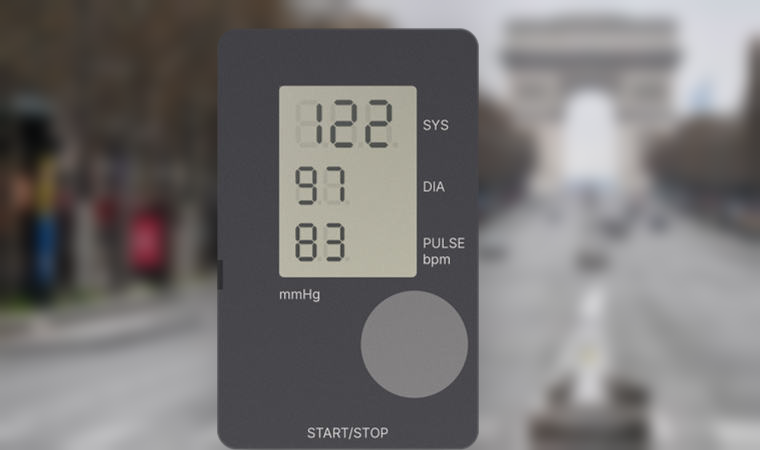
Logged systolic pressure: 122 mmHg
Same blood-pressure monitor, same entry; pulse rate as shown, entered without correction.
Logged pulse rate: 83 bpm
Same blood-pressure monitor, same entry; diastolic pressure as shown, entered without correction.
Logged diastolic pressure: 97 mmHg
